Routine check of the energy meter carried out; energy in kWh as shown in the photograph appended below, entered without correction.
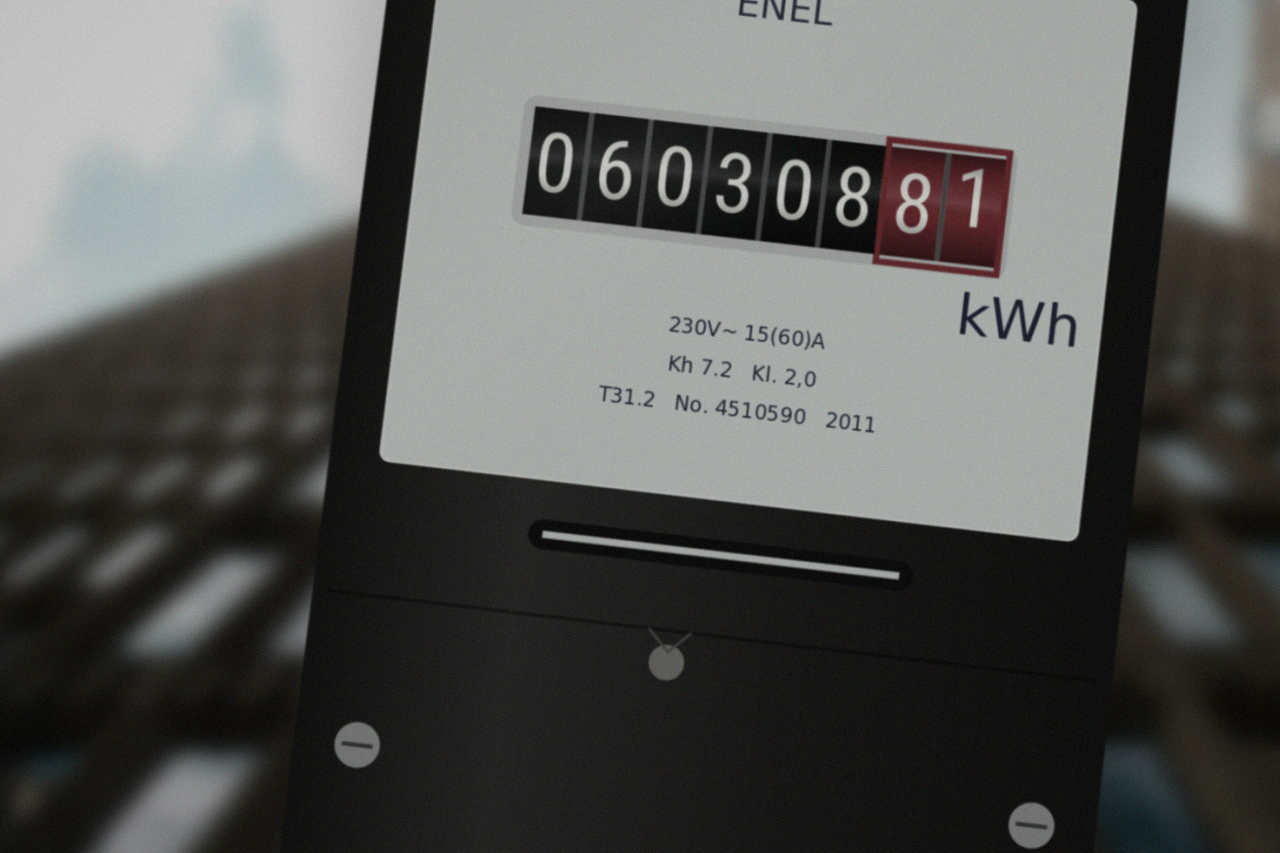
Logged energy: 60308.81 kWh
